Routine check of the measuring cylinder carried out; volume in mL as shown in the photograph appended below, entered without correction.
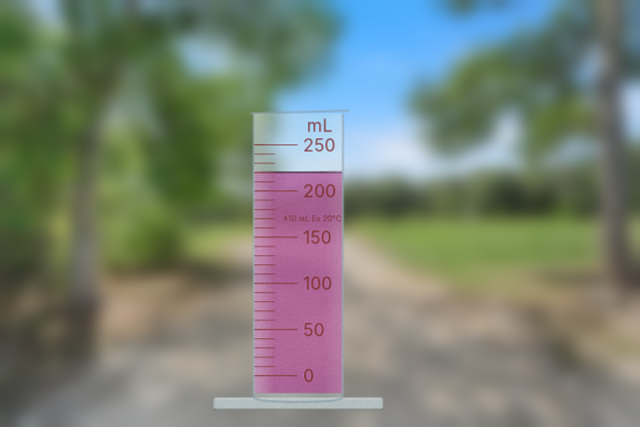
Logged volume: 220 mL
